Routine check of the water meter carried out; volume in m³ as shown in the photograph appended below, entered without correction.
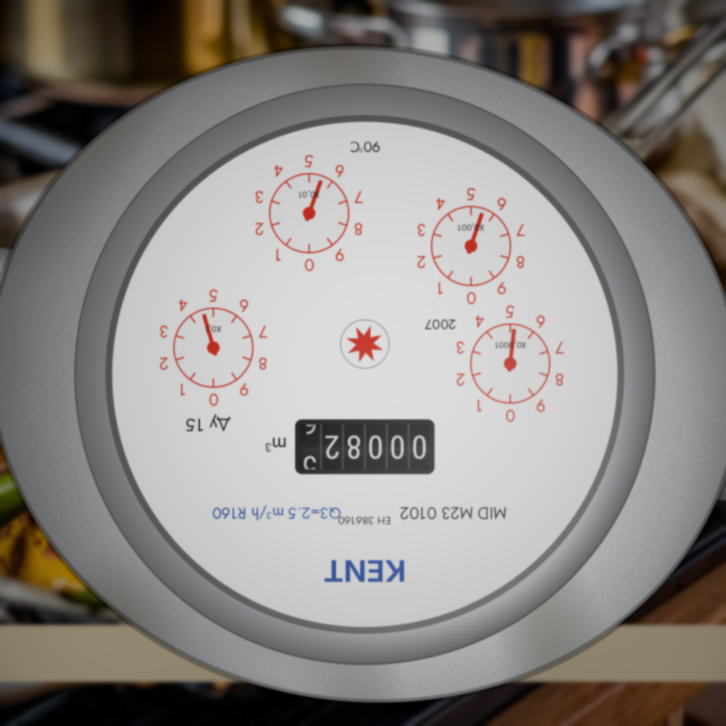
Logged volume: 825.4555 m³
